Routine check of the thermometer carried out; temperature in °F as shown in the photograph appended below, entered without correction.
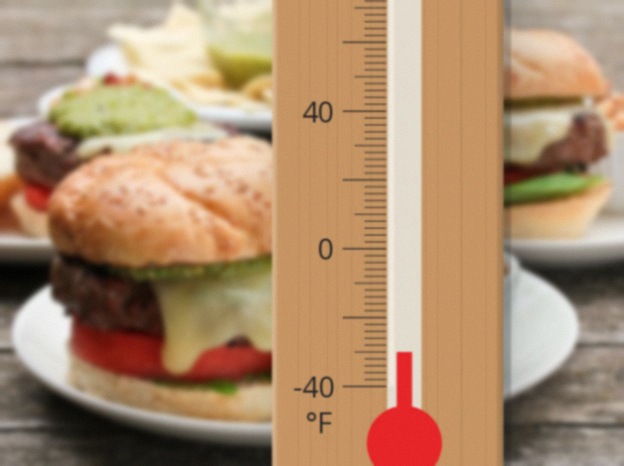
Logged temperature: -30 °F
